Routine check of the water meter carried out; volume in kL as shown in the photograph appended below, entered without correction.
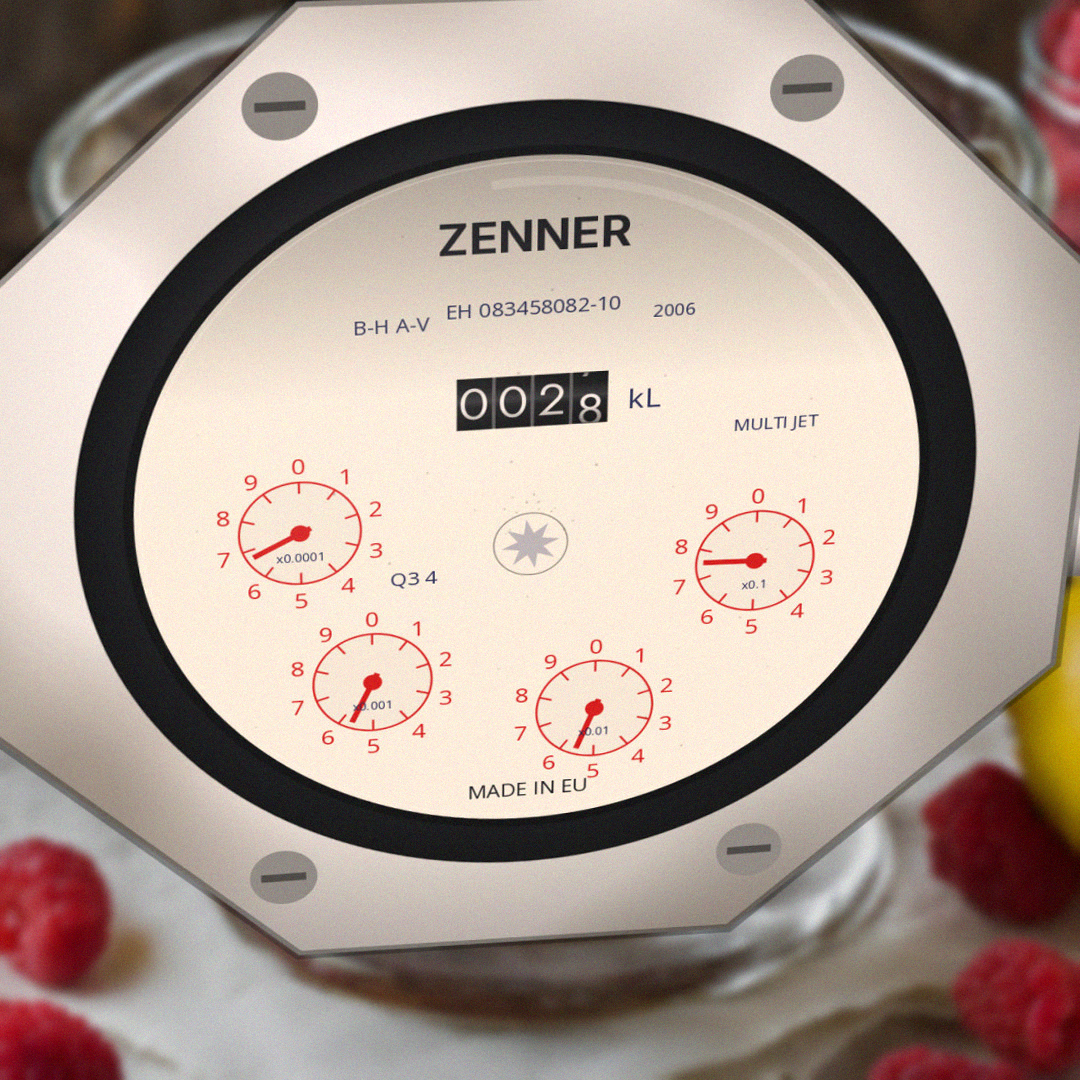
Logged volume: 27.7556 kL
